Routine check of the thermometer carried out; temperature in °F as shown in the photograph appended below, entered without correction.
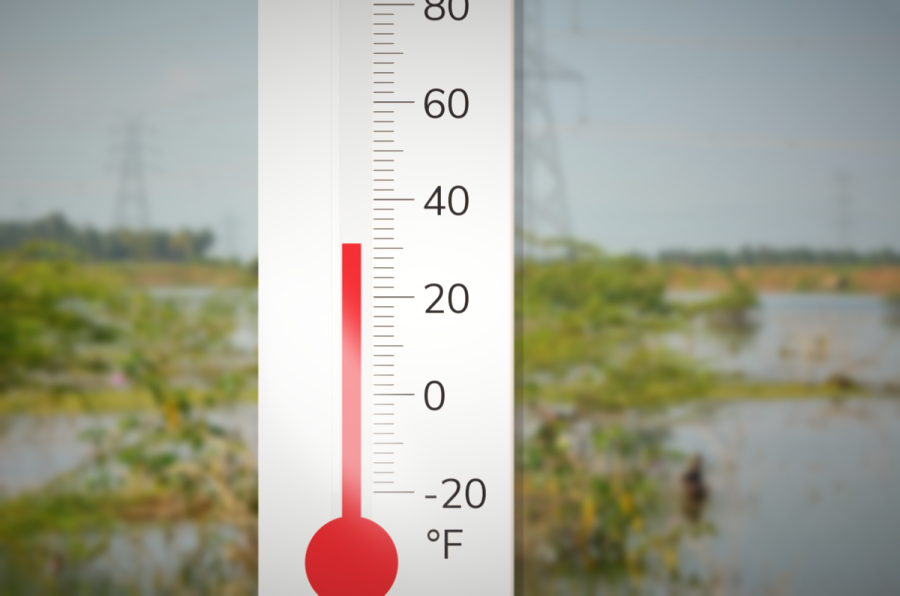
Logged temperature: 31 °F
